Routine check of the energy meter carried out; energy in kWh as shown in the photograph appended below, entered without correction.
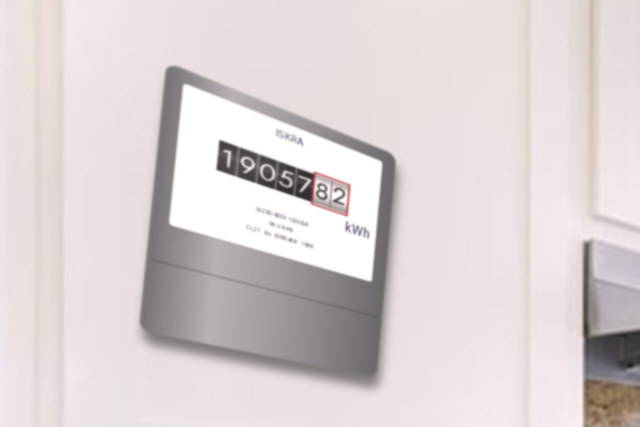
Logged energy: 19057.82 kWh
